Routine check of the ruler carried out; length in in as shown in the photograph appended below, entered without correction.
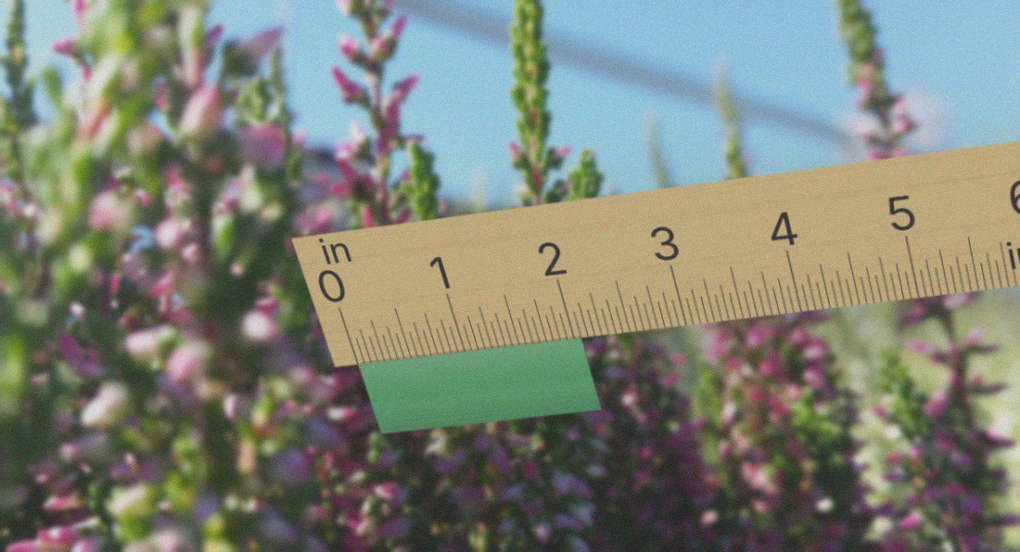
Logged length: 2.0625 in
